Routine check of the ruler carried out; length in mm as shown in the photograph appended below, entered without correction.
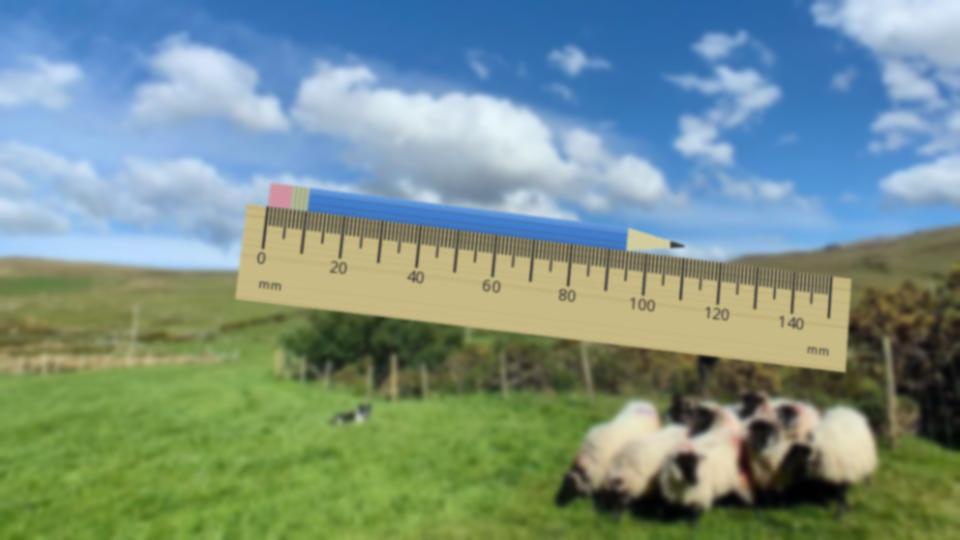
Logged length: 110 mm
